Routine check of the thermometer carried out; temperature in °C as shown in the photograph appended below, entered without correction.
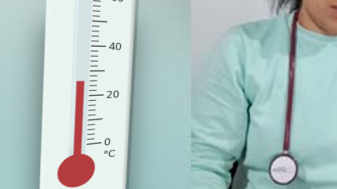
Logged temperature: 26 °C
